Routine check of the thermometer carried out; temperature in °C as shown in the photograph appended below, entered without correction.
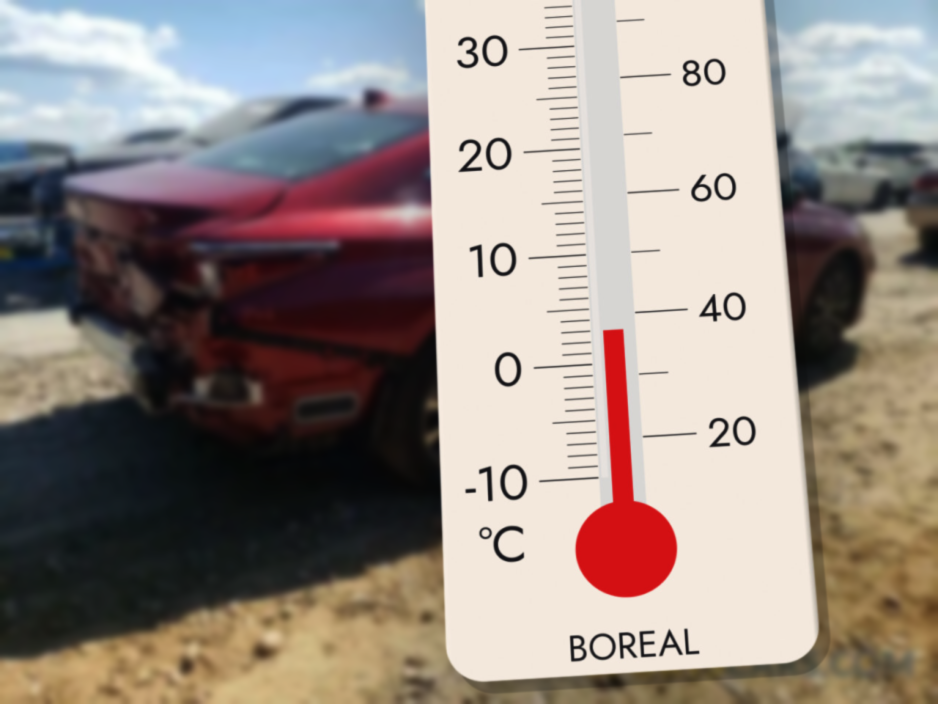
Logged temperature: 3 °C
